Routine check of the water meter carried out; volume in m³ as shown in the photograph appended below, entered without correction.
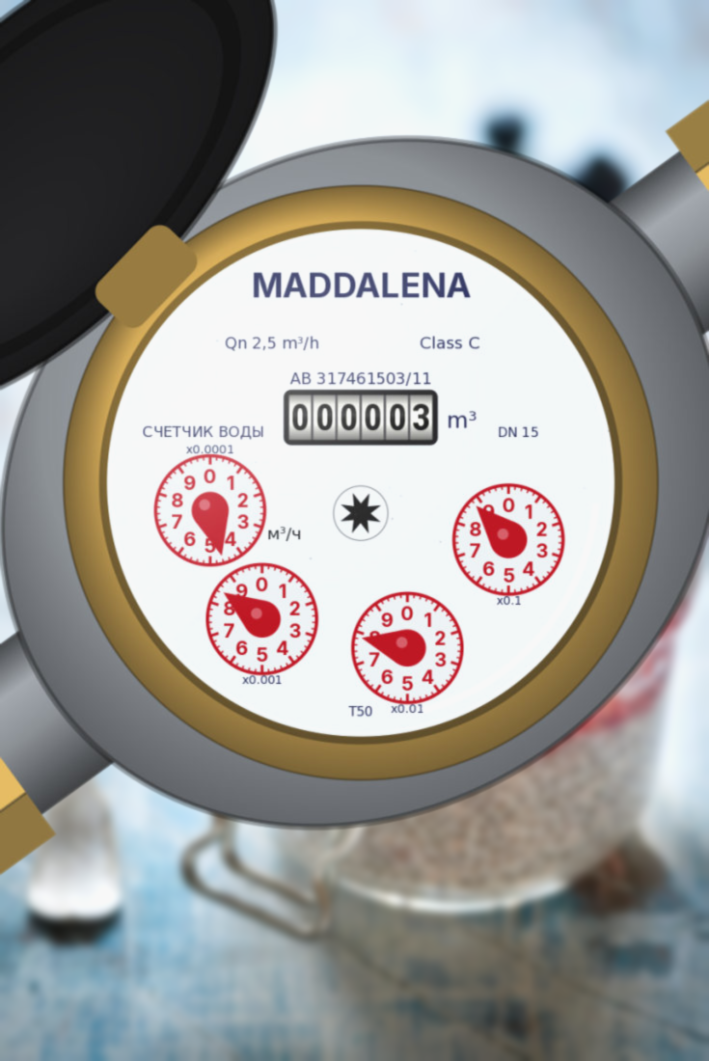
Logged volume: 3.8784 m³
